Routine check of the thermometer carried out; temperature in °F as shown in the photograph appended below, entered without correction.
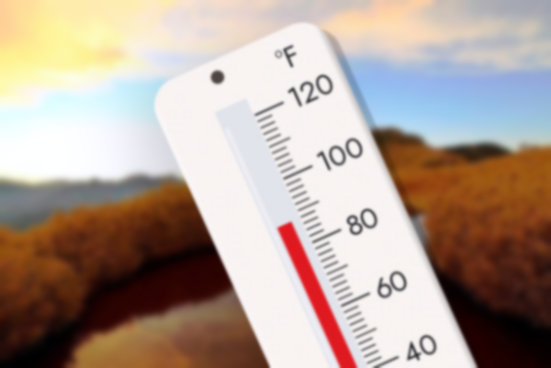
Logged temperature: 88 °F
